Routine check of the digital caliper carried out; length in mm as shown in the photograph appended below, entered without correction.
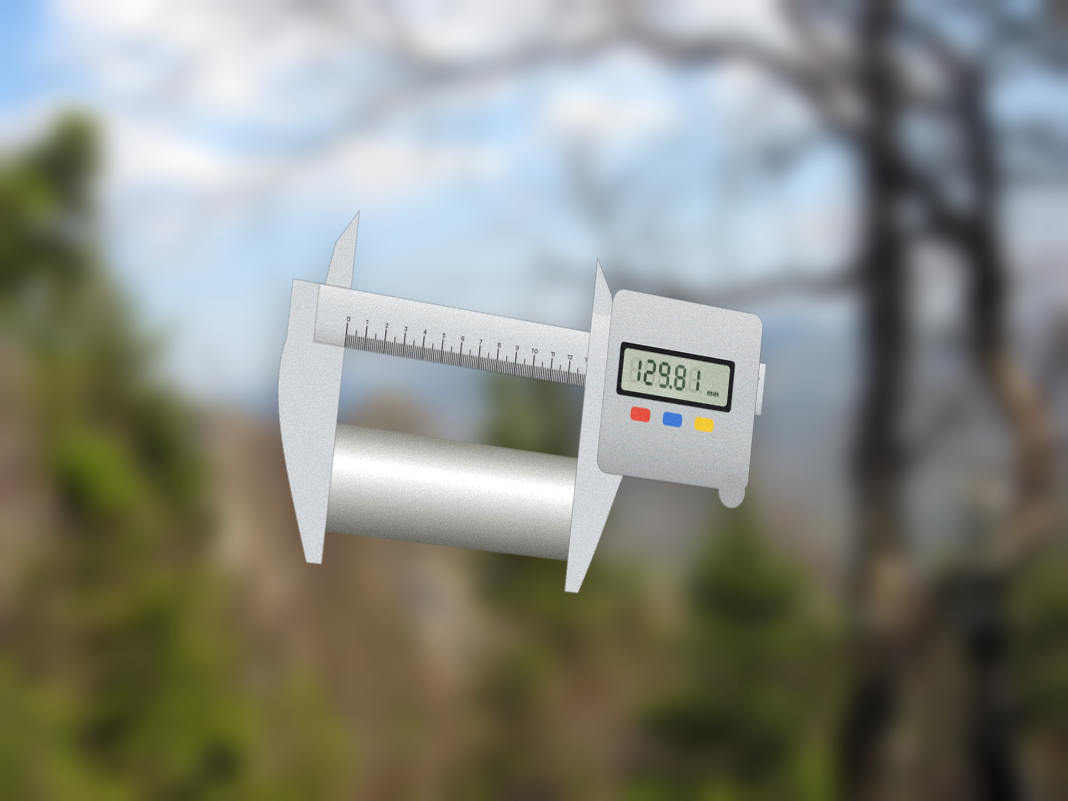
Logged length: 129.81 mm
